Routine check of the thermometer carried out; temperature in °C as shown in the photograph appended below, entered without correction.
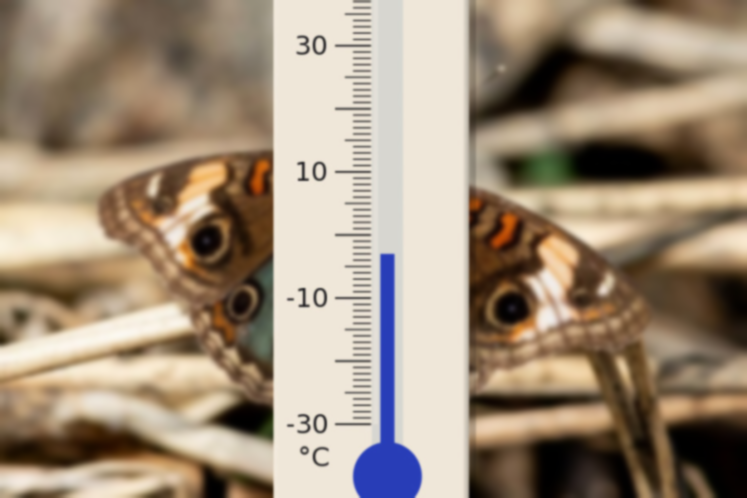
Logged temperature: -3 °C
